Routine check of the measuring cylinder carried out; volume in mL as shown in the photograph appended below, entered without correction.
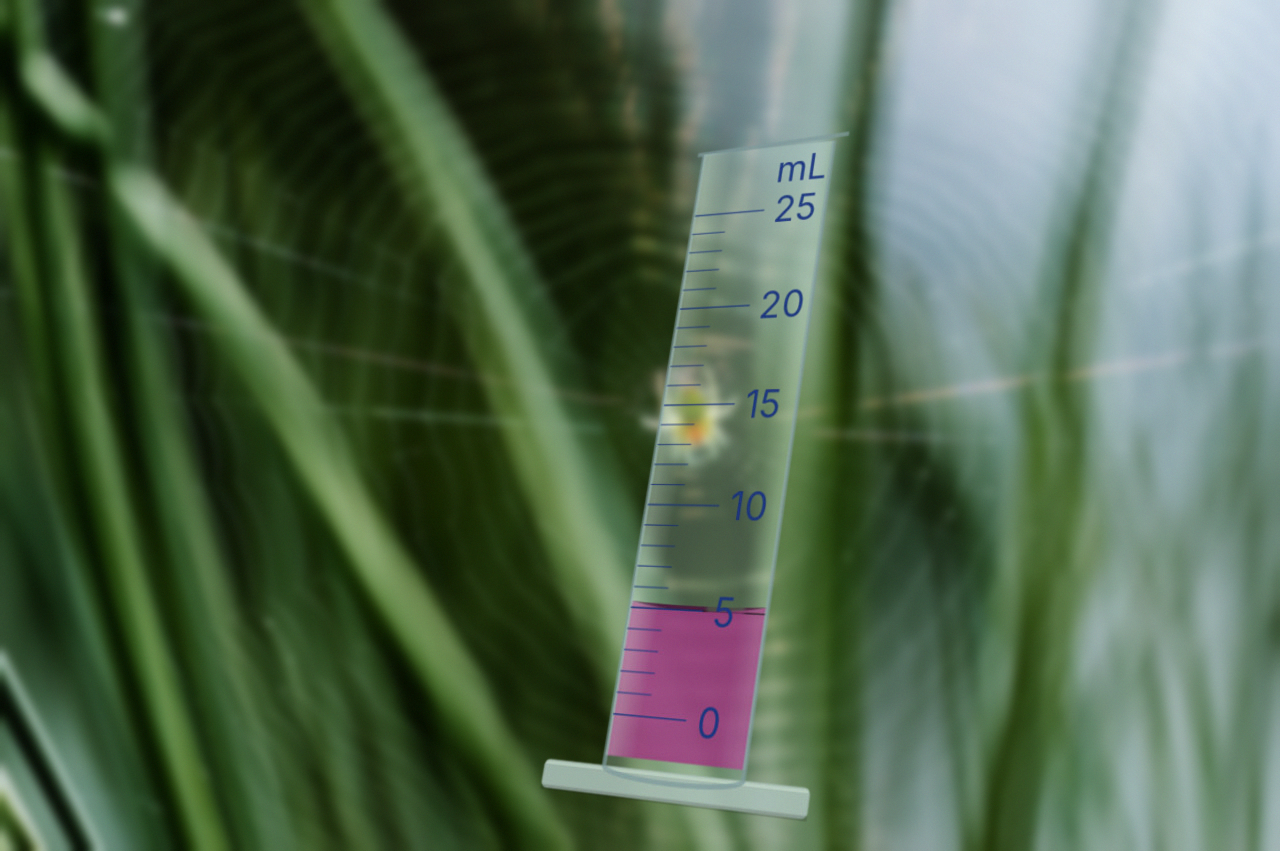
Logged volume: 5 mL
